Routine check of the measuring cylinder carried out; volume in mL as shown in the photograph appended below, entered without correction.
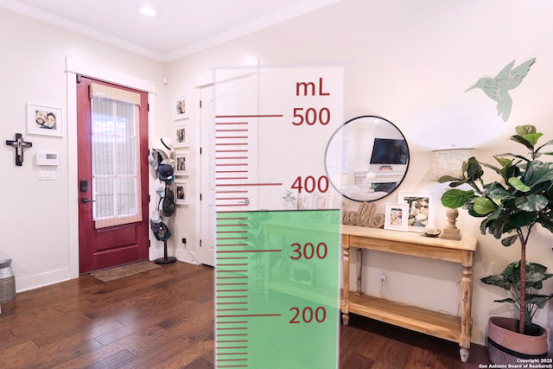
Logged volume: 360 mL
